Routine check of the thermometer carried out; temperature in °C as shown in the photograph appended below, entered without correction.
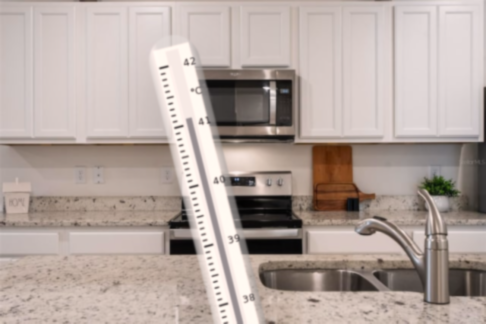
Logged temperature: 41.1 °C
